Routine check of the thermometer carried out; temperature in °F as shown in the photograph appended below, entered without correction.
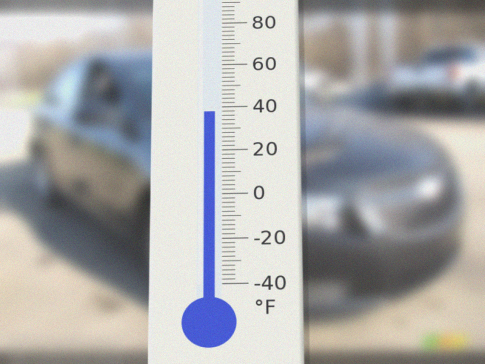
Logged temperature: 38 °F
